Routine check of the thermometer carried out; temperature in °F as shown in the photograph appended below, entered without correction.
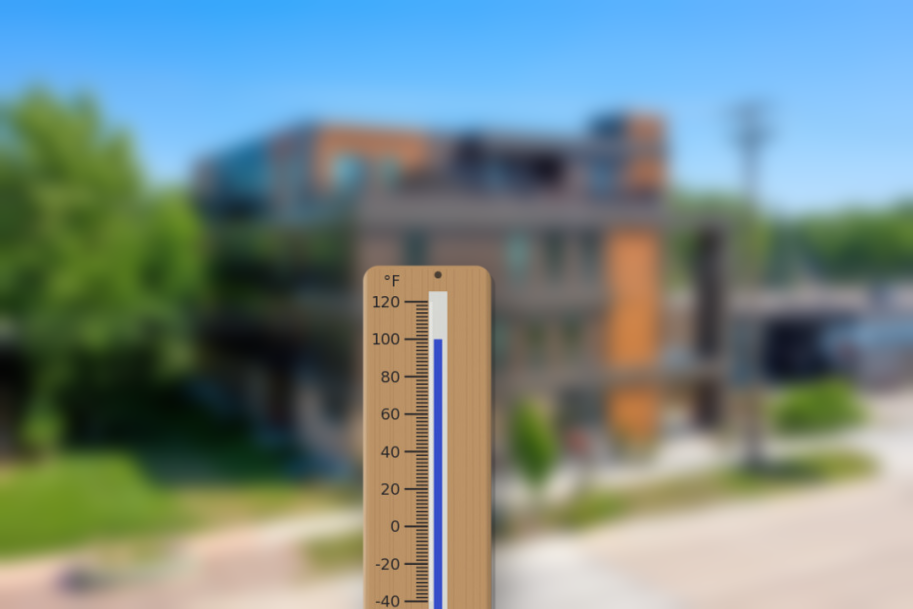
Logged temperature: 100 °F
